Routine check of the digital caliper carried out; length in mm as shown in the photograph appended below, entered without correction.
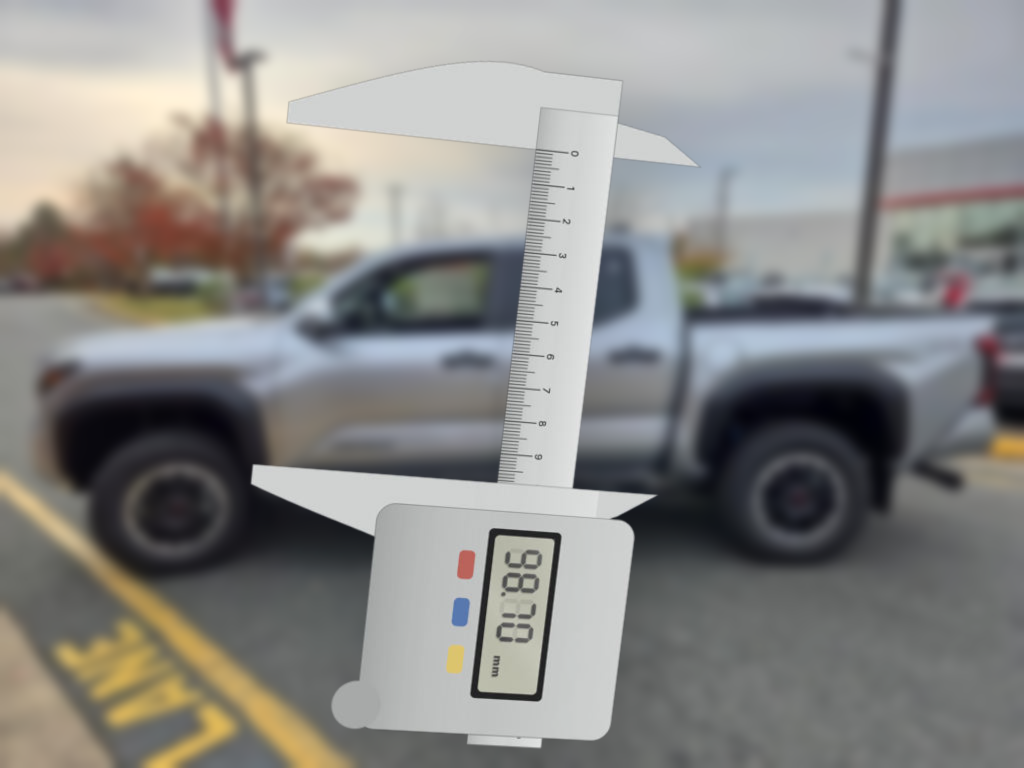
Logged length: 98.70 mm
